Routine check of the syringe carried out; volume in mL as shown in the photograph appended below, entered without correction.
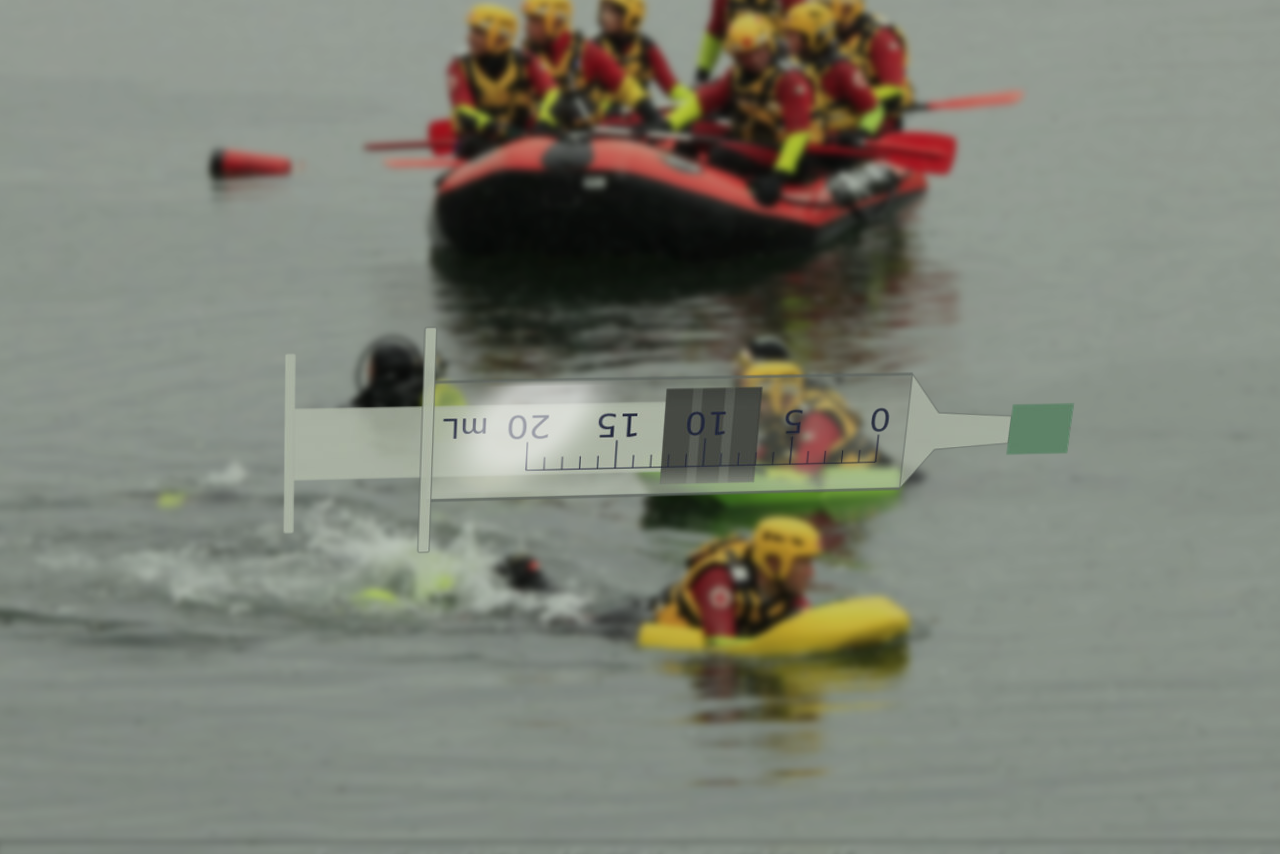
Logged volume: 7 mL
